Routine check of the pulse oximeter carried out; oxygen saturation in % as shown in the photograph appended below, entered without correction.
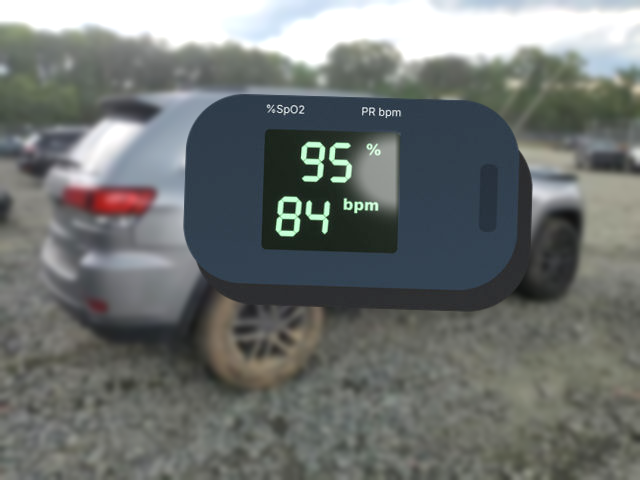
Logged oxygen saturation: 95 %
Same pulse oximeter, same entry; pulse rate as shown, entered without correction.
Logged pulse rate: 84 bpm
